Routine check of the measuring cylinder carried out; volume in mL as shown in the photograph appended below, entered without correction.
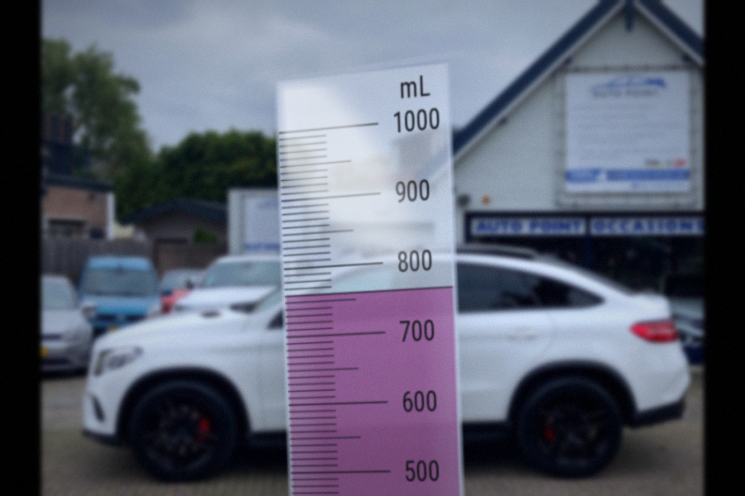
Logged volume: 760 mL
